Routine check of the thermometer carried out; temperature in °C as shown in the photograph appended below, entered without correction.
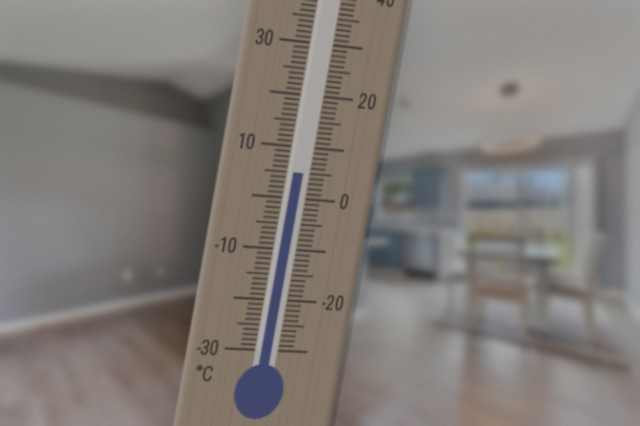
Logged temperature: 5 °C
